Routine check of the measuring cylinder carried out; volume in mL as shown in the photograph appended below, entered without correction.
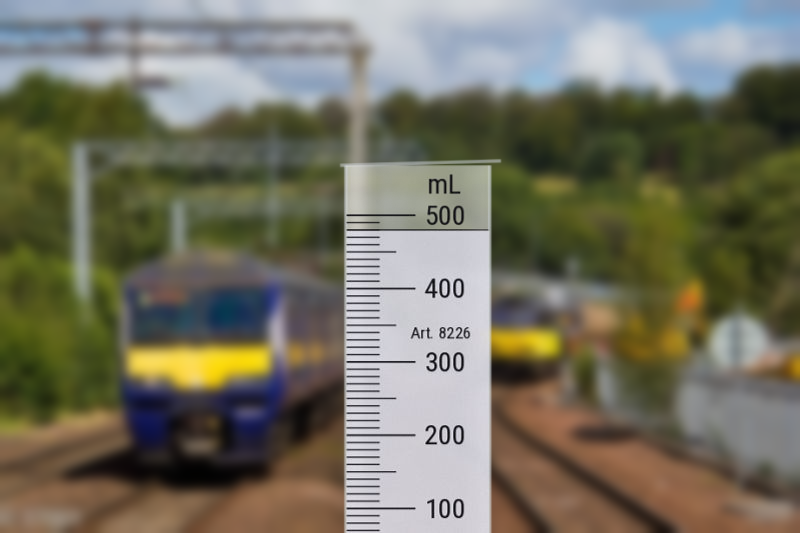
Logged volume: 480 mL
